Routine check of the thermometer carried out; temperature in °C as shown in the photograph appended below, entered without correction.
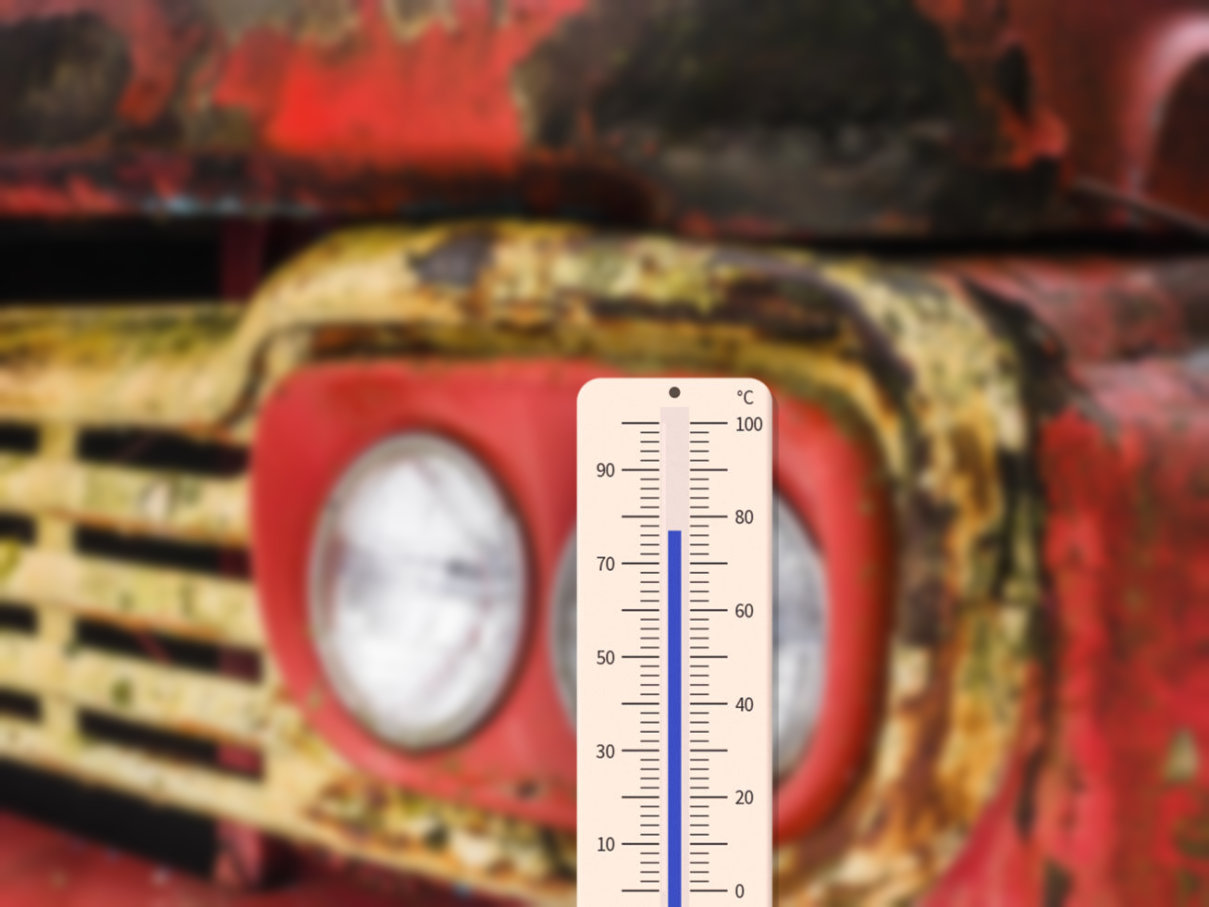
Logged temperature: 77 °C
